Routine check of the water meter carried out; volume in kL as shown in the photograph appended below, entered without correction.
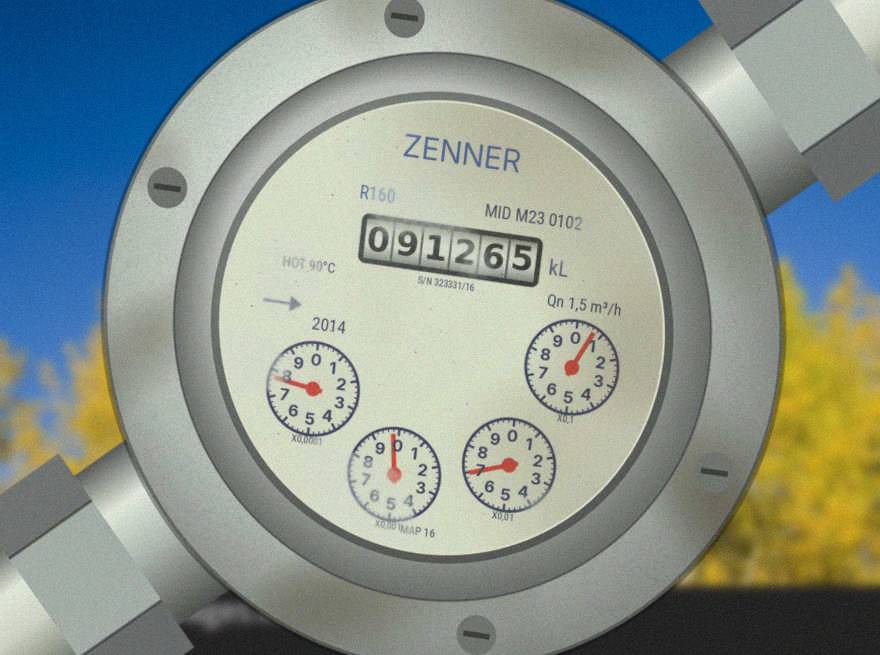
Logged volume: 91265.0697 kL
